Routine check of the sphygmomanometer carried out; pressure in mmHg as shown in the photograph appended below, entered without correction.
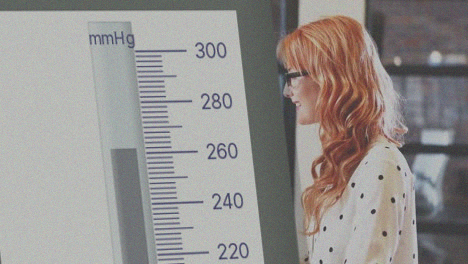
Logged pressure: 262 mmHg
